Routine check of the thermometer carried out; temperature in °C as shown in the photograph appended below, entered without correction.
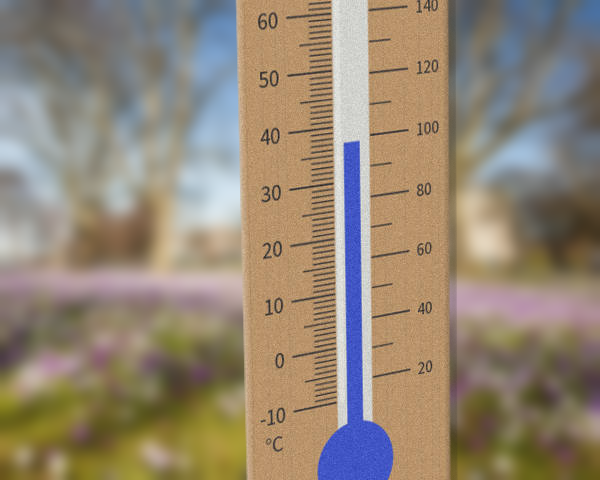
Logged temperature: 37 °C
